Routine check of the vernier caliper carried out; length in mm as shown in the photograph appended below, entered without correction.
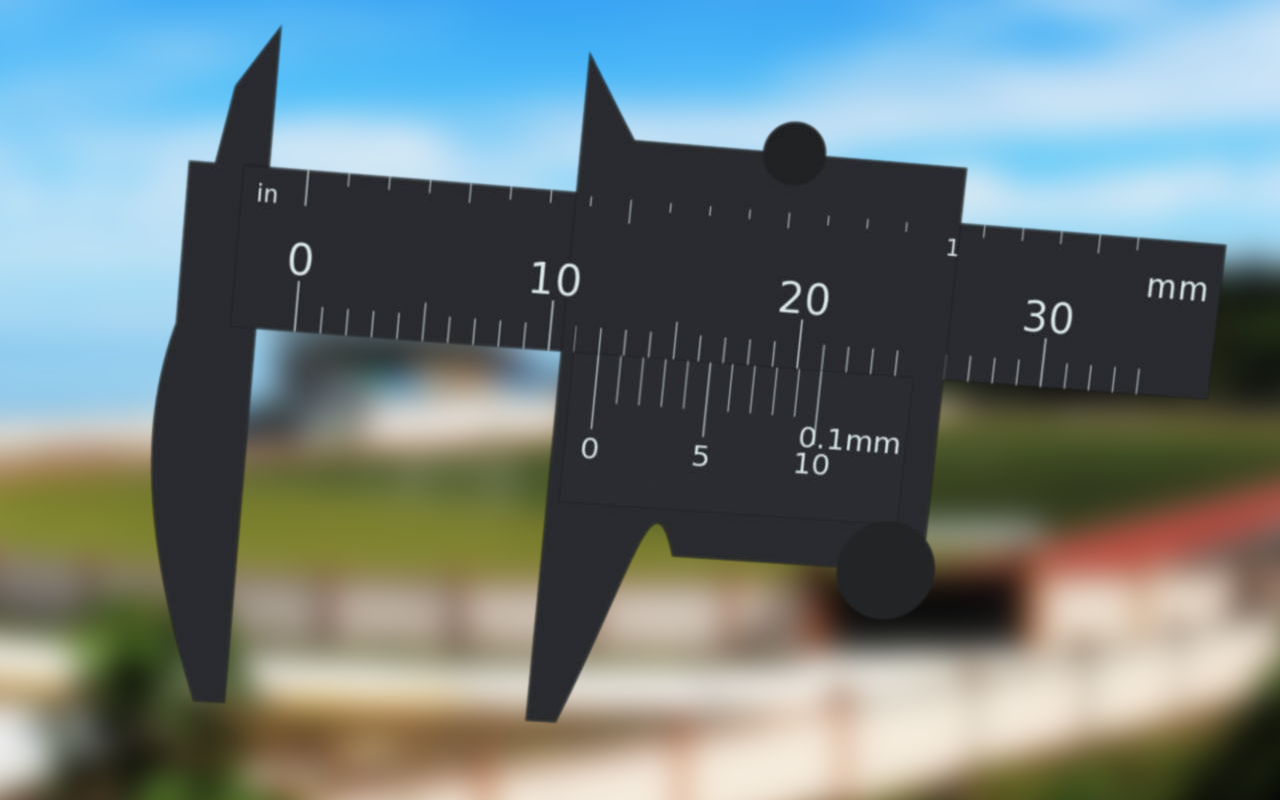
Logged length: 12.0 mm
